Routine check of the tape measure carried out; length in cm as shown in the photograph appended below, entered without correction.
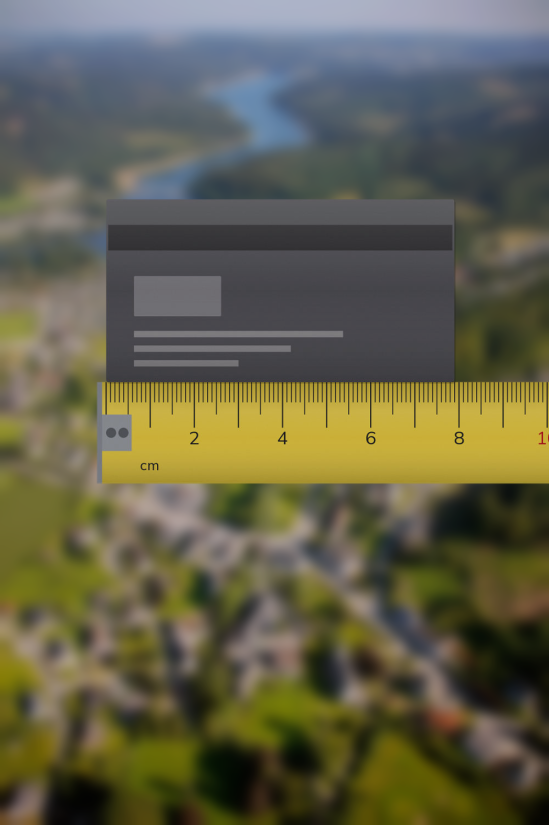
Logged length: 7.9 cm
